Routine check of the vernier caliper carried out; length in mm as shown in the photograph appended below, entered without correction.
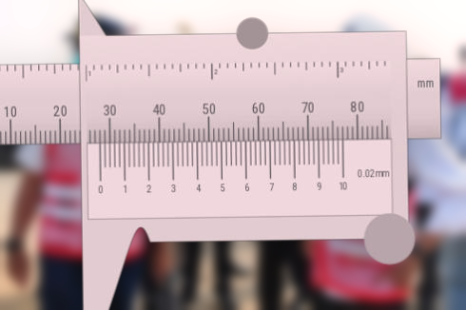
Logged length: 28.0 mm
